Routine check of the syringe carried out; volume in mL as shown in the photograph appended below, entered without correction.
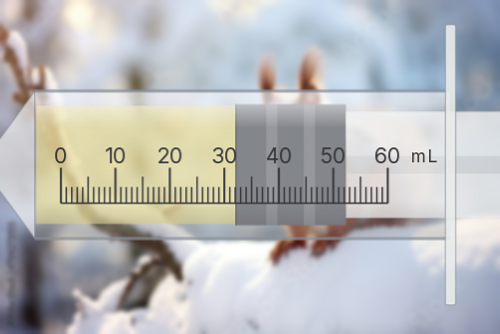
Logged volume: 32 mL
